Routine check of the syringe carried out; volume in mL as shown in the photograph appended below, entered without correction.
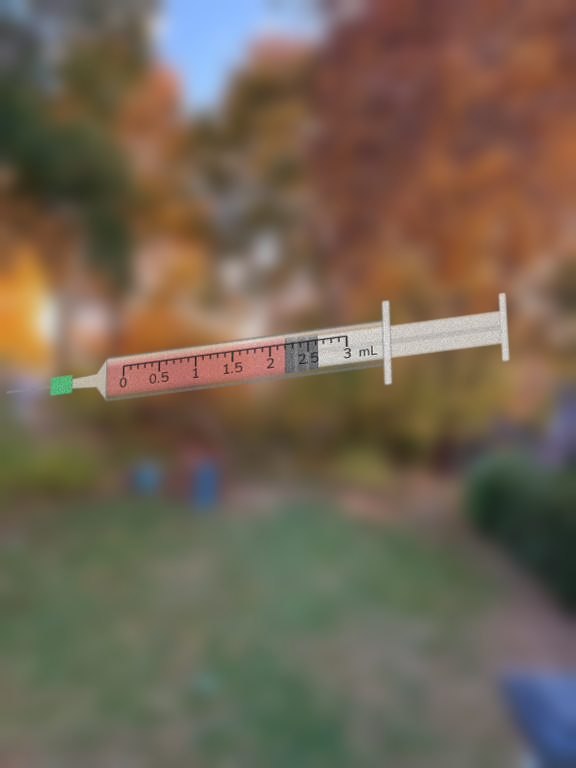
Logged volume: 2.2 mL
